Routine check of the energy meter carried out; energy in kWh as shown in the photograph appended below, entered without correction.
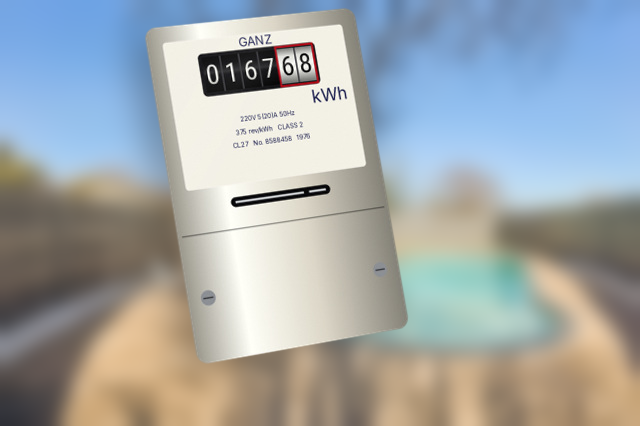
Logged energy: 167.68 kWh
